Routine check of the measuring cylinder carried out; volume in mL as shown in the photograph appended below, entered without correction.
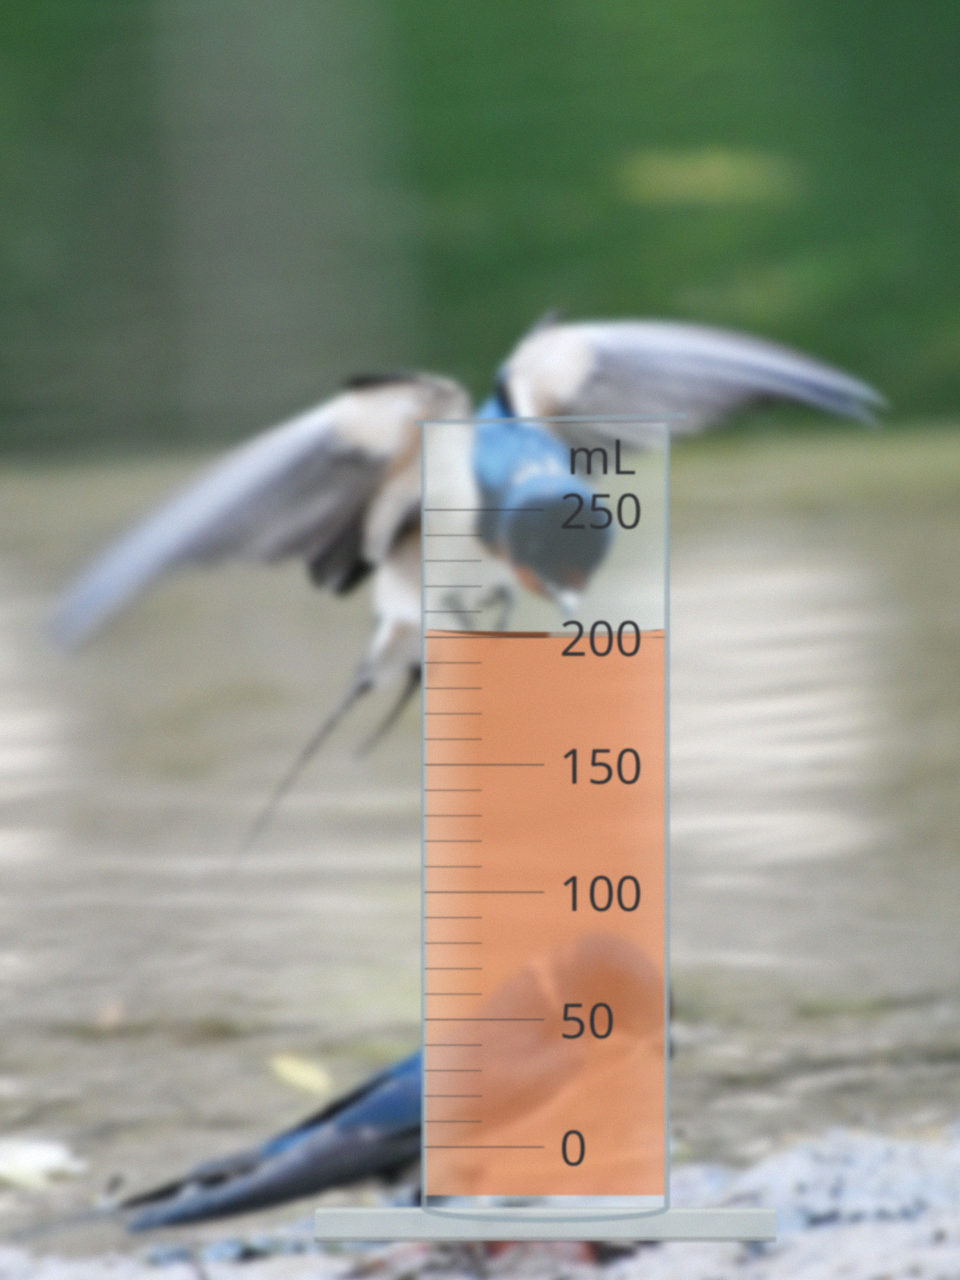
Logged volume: 200 mL
